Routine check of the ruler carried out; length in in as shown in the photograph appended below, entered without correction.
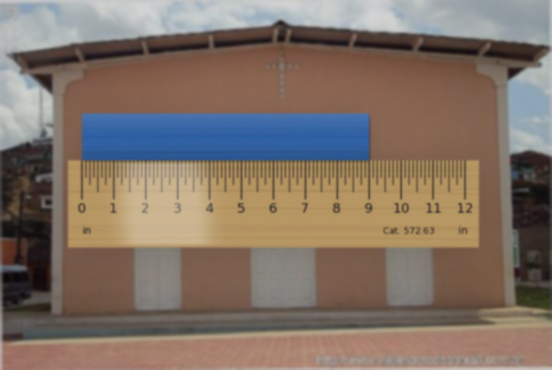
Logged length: 9 in
